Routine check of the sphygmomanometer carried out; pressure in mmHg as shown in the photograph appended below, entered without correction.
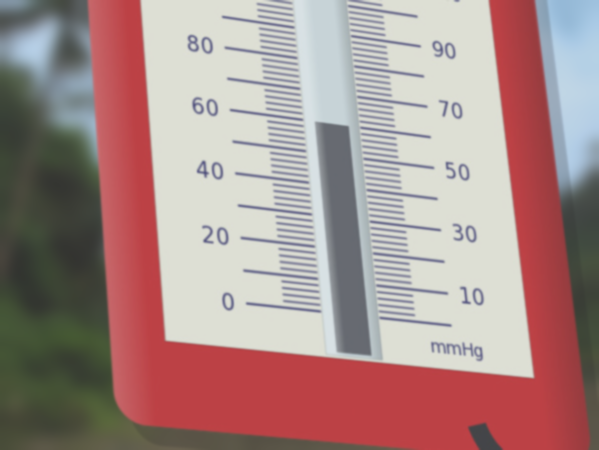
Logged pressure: 60 mmHg
